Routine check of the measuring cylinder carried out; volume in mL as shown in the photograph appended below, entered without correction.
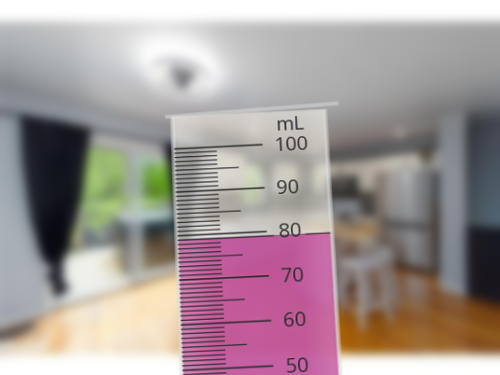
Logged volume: 79 mL
